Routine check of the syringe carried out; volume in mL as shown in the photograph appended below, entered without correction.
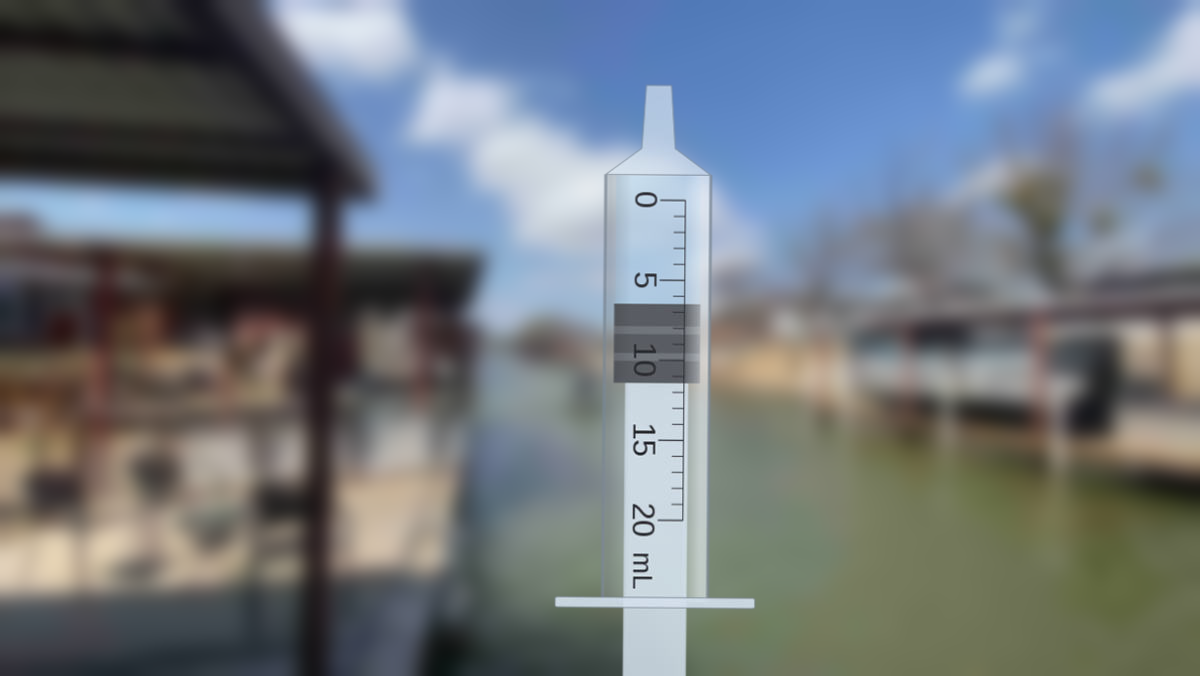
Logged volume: 6.5 mL
